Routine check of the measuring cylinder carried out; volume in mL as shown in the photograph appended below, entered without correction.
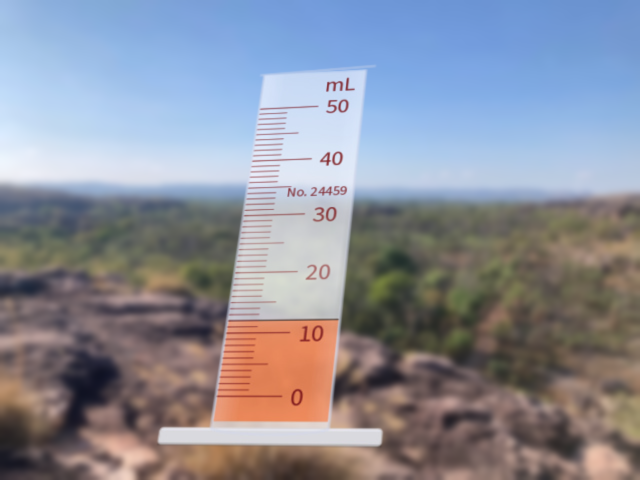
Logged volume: 12 mL
